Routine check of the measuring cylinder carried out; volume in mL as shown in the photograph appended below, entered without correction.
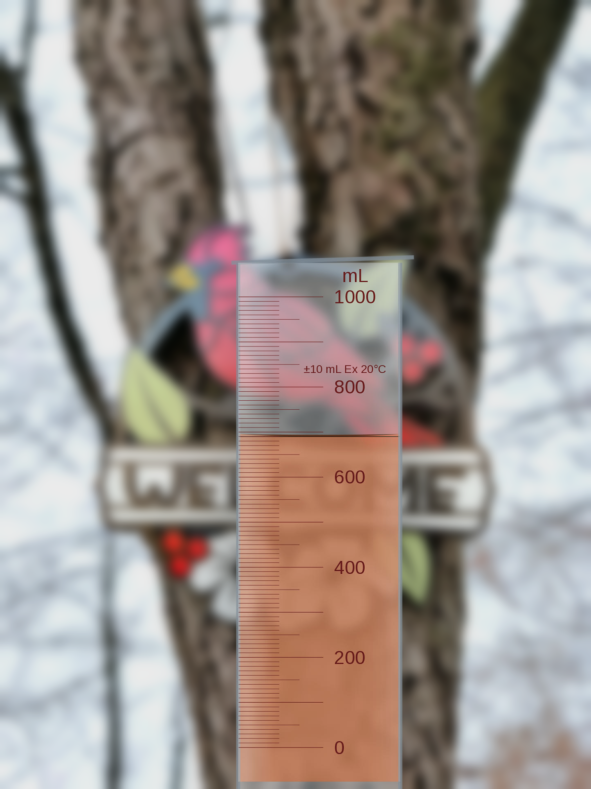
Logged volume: 690 mL
